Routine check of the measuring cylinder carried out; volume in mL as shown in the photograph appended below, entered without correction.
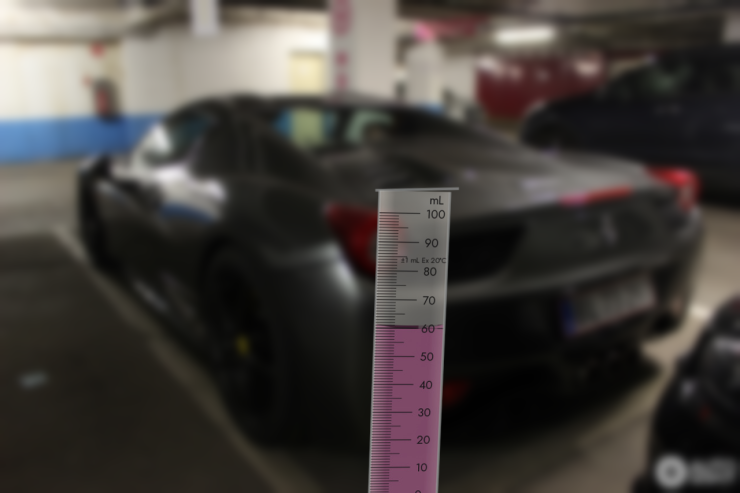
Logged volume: 60 mL
